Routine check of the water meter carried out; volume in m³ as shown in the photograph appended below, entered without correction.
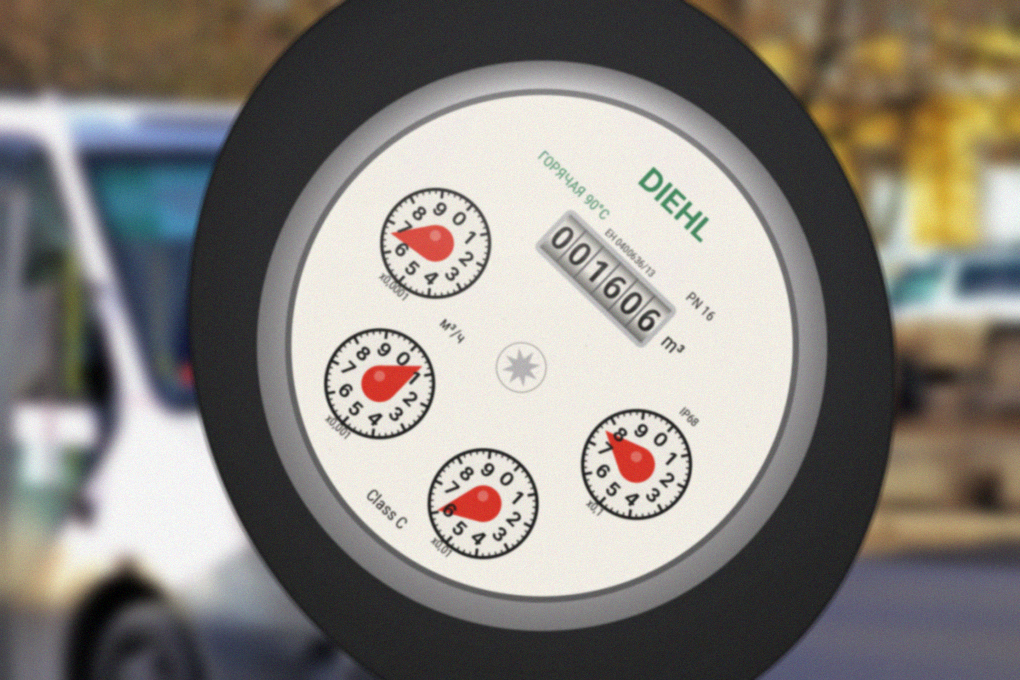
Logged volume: 1606.7606 m³
